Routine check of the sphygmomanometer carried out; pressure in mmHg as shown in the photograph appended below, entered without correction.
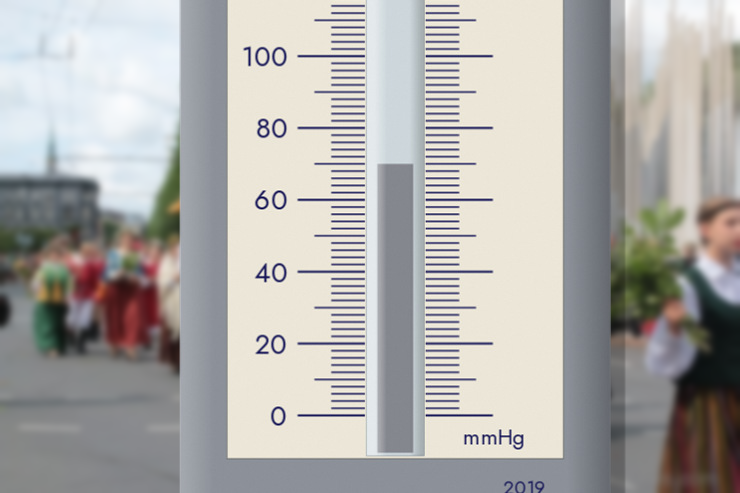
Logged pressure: 70 mmHg
